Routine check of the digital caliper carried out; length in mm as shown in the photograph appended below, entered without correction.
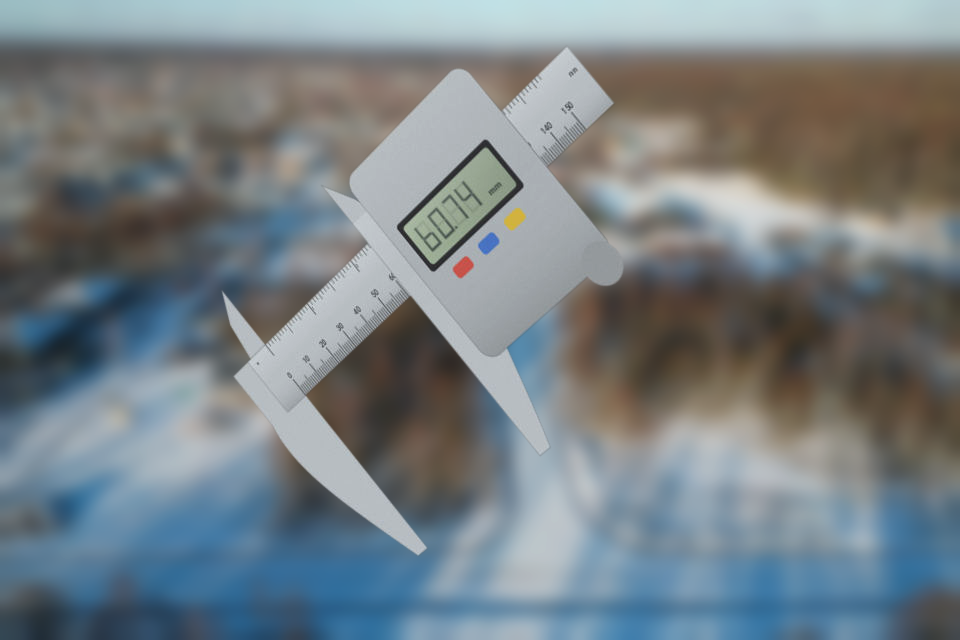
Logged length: 60.74 mm
